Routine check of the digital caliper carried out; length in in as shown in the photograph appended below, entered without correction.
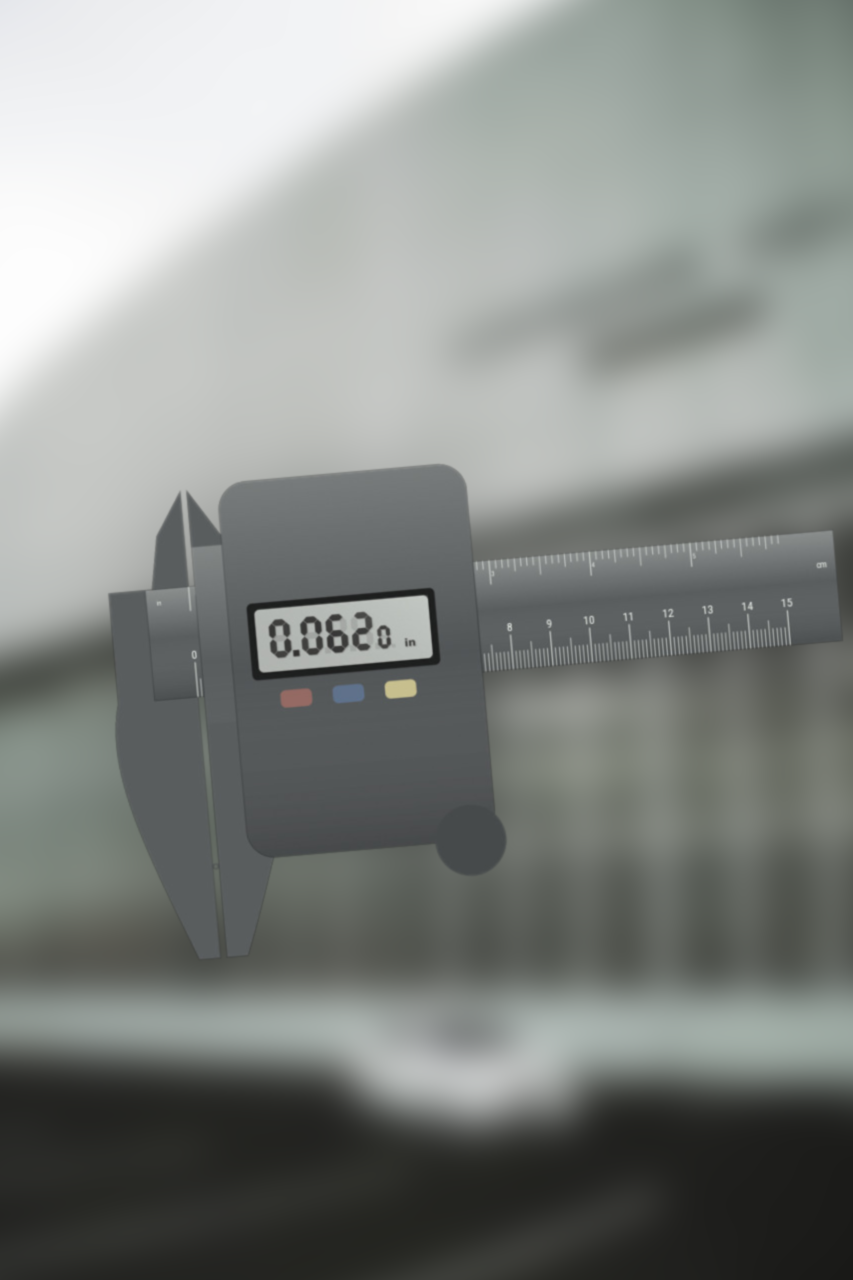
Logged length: 0.0620 in
